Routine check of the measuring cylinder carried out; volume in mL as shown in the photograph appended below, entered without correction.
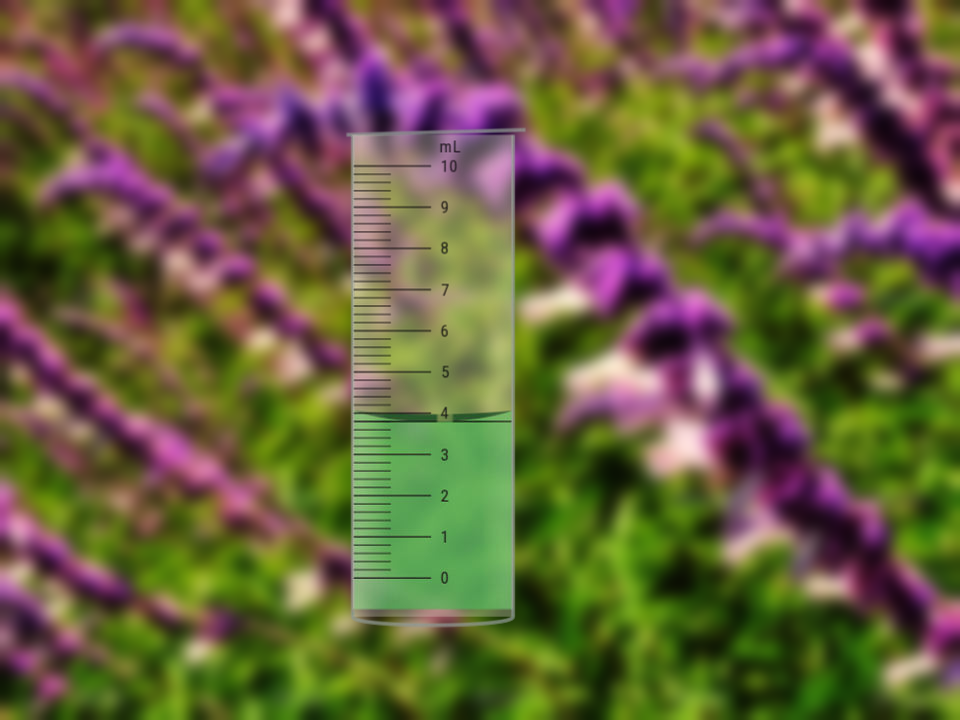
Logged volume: 3.8 mL
